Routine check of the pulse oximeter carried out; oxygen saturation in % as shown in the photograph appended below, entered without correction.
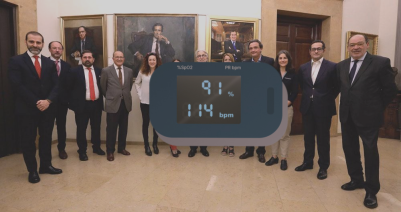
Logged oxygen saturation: 91 %
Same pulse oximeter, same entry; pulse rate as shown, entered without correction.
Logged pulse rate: 114 bpm
